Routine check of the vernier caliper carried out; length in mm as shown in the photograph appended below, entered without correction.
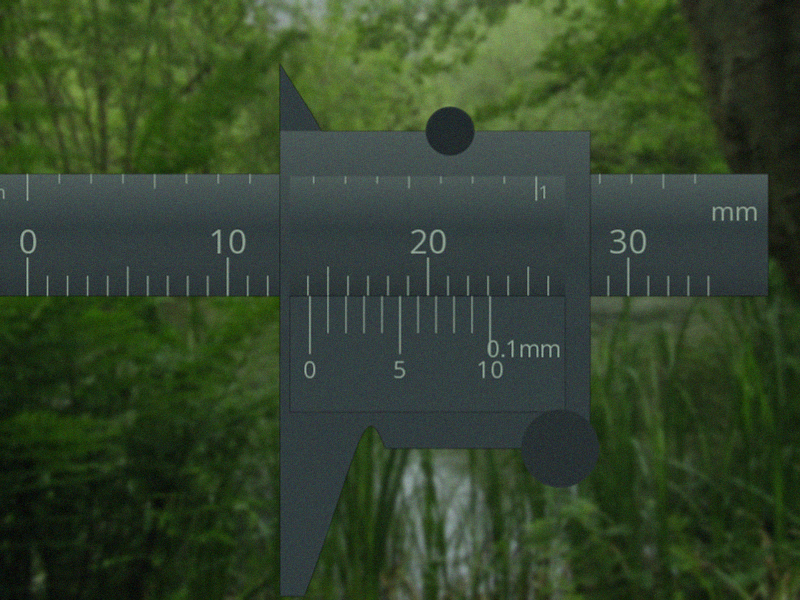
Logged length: 14.1 mm
